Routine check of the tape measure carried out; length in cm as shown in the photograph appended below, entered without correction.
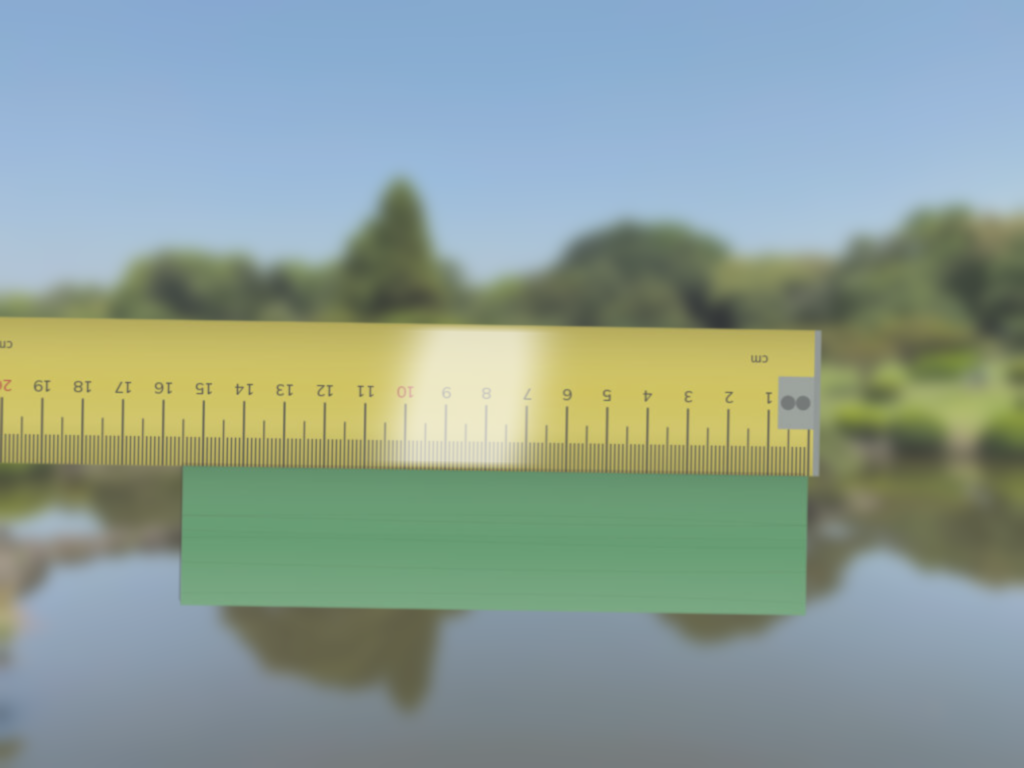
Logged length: 15.5 cm
